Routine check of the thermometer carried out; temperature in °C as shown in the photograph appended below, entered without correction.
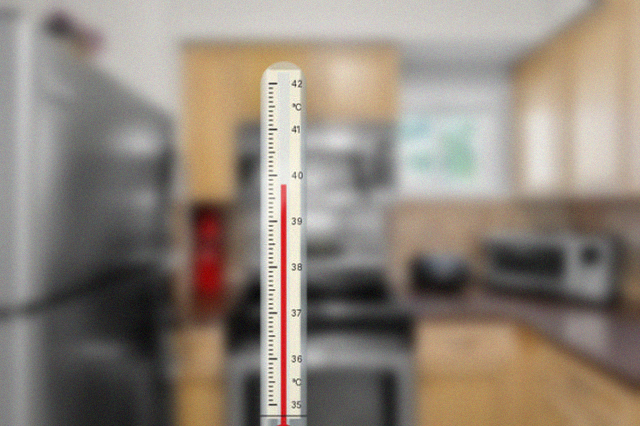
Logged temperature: 39.8 °C
